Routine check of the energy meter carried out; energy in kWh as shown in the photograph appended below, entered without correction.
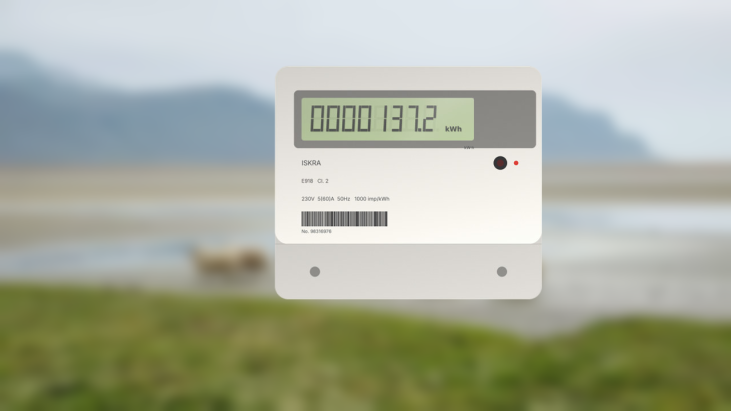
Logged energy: 137.2 kWh
